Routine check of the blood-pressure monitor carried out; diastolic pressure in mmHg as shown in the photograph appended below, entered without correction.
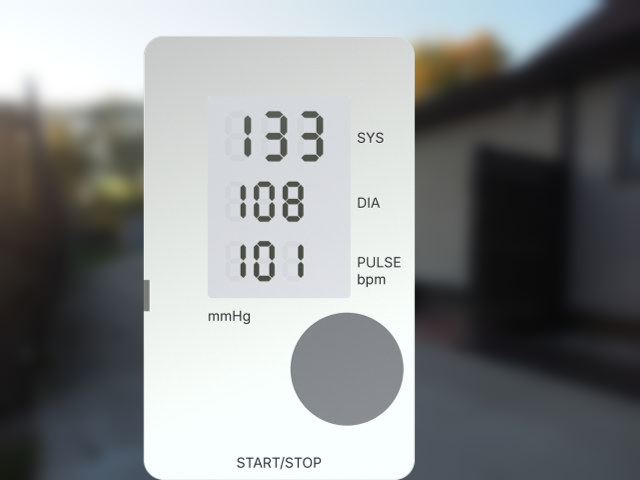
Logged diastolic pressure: 108 mmHg
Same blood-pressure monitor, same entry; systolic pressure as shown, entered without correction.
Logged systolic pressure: 133 mmHg
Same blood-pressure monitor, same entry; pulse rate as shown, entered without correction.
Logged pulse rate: 101 bpm
